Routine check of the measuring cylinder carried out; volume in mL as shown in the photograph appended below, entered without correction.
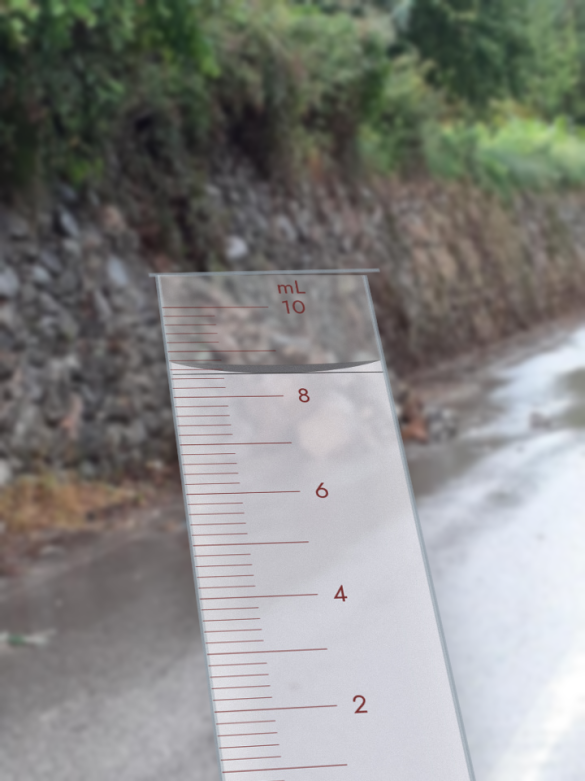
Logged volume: 8.5 mL
